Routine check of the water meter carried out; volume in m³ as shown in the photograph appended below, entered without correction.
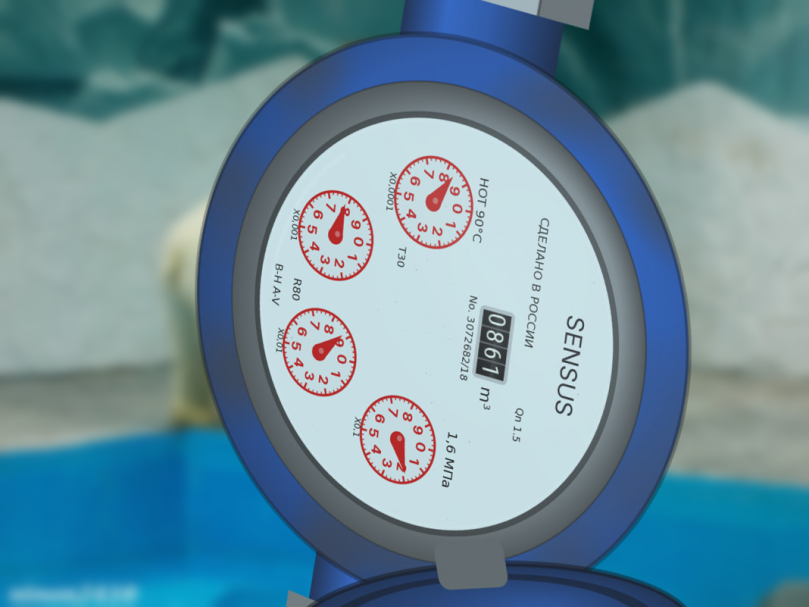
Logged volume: 861.1878 m³
